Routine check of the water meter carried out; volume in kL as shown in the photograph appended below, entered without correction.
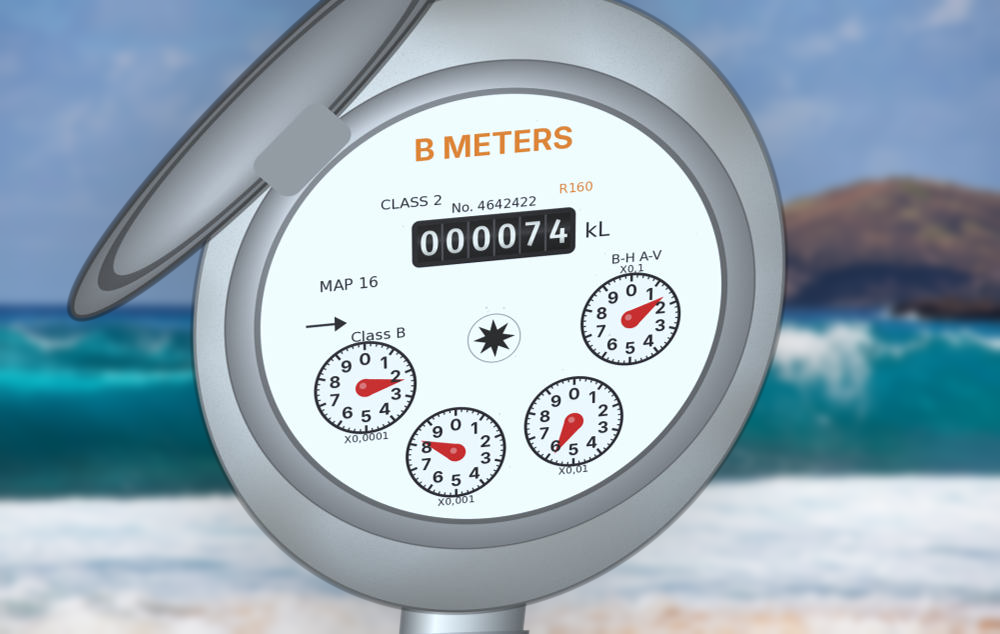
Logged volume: 74.1582 kL
